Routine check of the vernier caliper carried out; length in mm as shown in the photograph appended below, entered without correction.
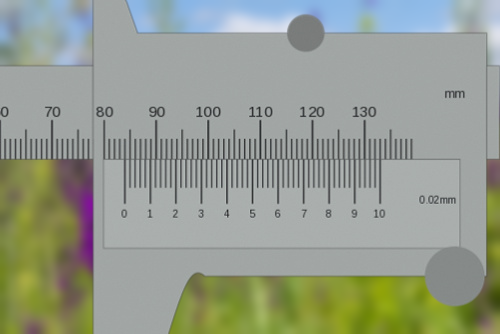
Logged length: 84.0 mm
